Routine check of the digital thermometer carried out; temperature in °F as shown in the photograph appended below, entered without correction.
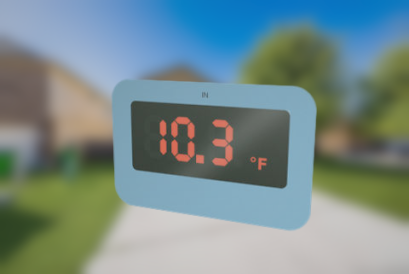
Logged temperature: 10.3 °F
